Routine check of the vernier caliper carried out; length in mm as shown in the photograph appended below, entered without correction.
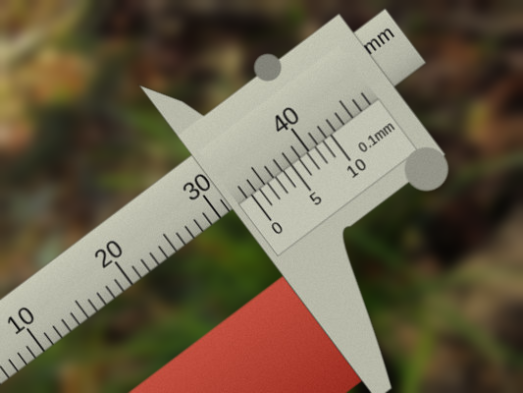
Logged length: 33.5 mm
